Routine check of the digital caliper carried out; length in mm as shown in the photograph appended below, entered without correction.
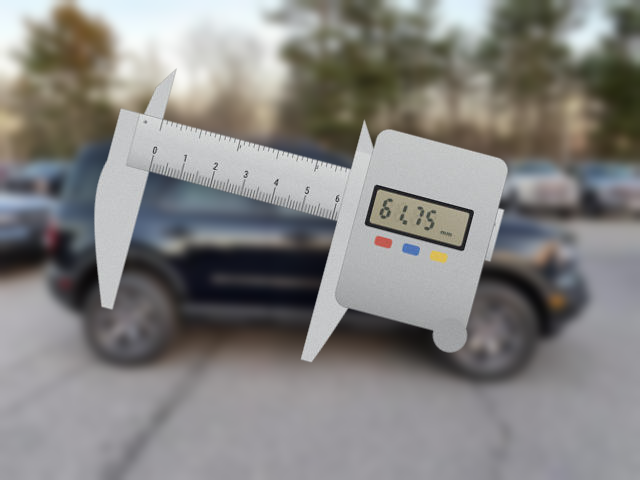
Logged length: 61.75 mm
